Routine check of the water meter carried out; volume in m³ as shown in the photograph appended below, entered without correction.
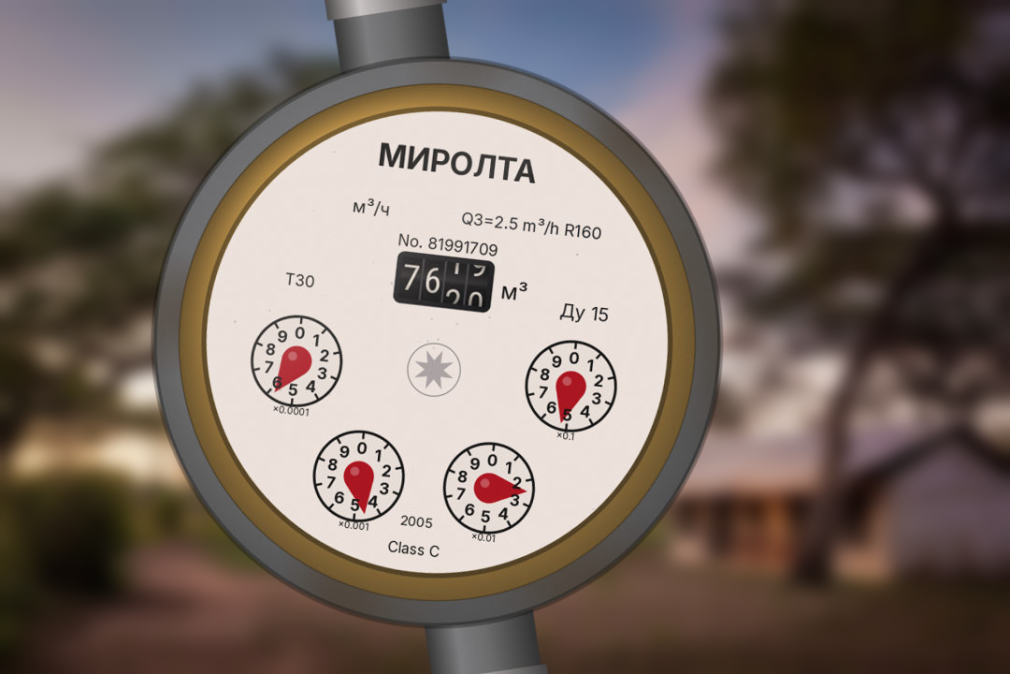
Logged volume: 7619.5245 m³
